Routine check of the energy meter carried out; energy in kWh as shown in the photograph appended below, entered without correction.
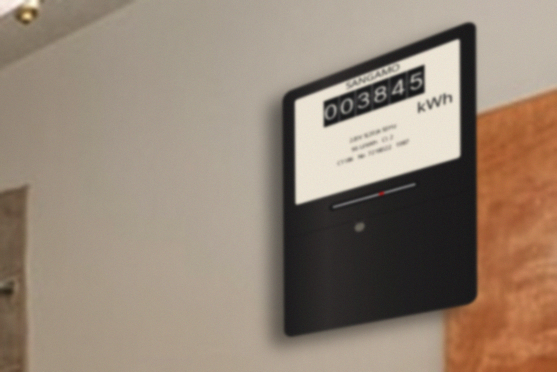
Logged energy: 3845 kWh
